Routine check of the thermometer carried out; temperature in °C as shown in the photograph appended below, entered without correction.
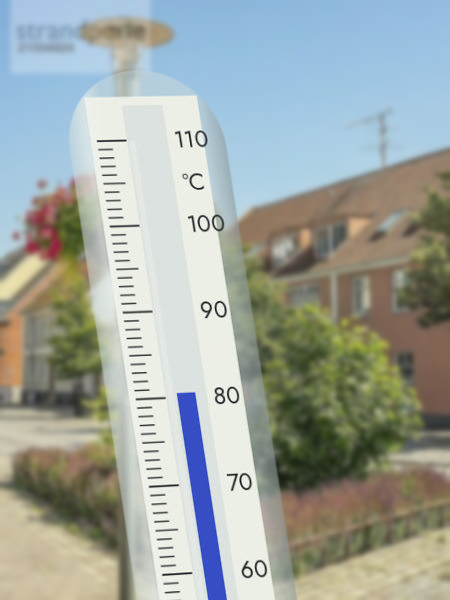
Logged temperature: 80.5 °C
